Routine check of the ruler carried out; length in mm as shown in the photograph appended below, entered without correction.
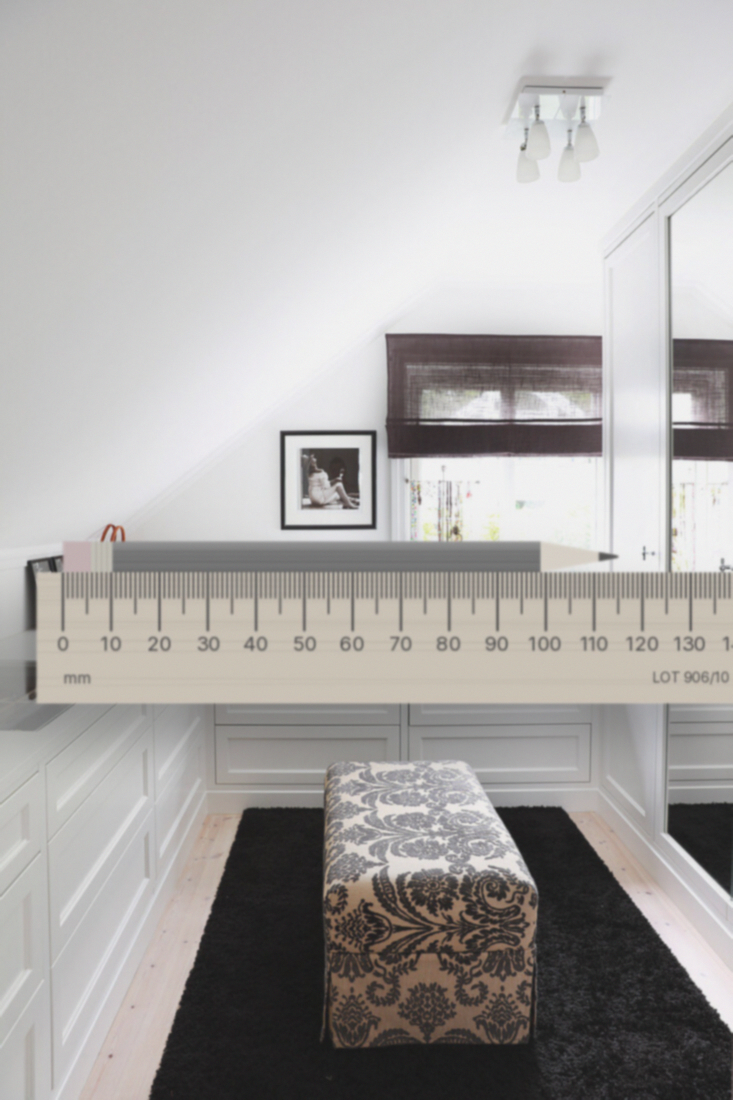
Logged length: 115 mm
